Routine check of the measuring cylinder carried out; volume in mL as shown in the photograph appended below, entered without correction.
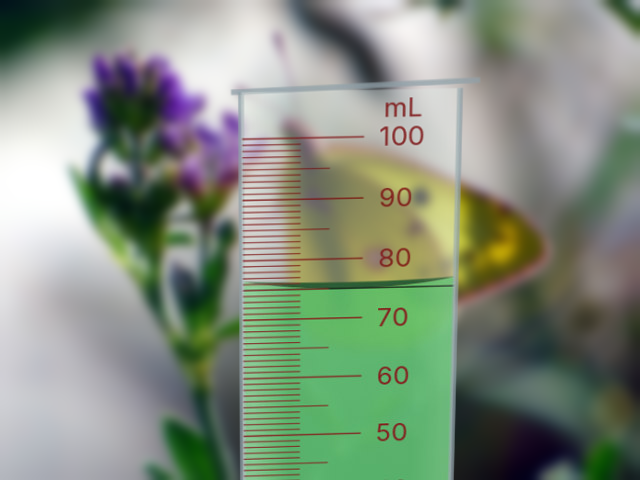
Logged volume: 75 mL
